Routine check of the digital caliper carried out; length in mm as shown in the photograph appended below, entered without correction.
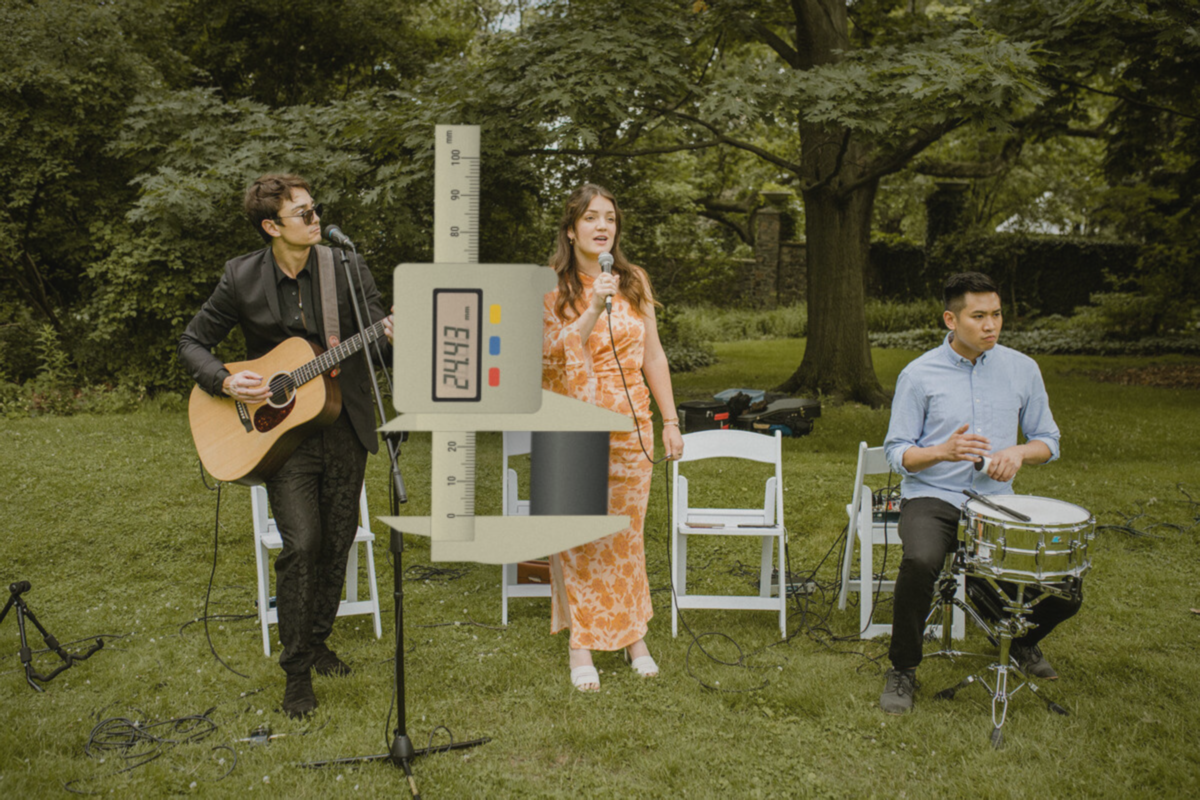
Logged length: 24.43 mm
